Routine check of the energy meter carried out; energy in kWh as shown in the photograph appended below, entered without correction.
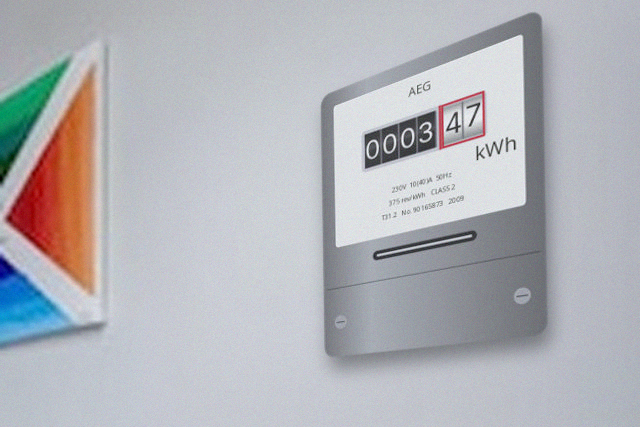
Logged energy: 3.47 kWh
